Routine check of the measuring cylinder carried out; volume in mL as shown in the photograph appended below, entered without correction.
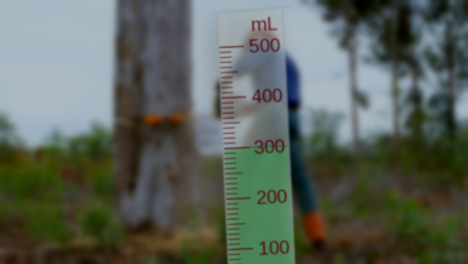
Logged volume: 300 mL
